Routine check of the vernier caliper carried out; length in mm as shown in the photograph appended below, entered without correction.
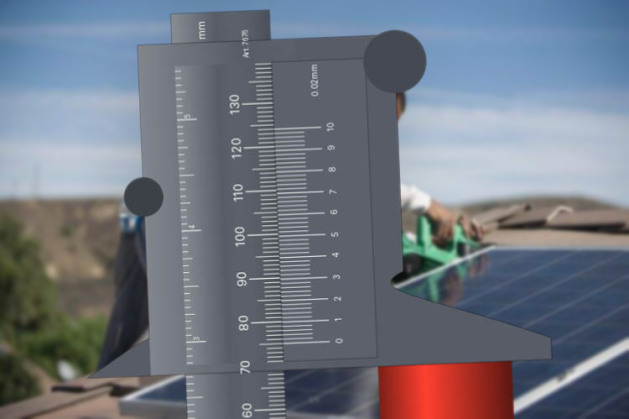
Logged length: 75.0 mm
